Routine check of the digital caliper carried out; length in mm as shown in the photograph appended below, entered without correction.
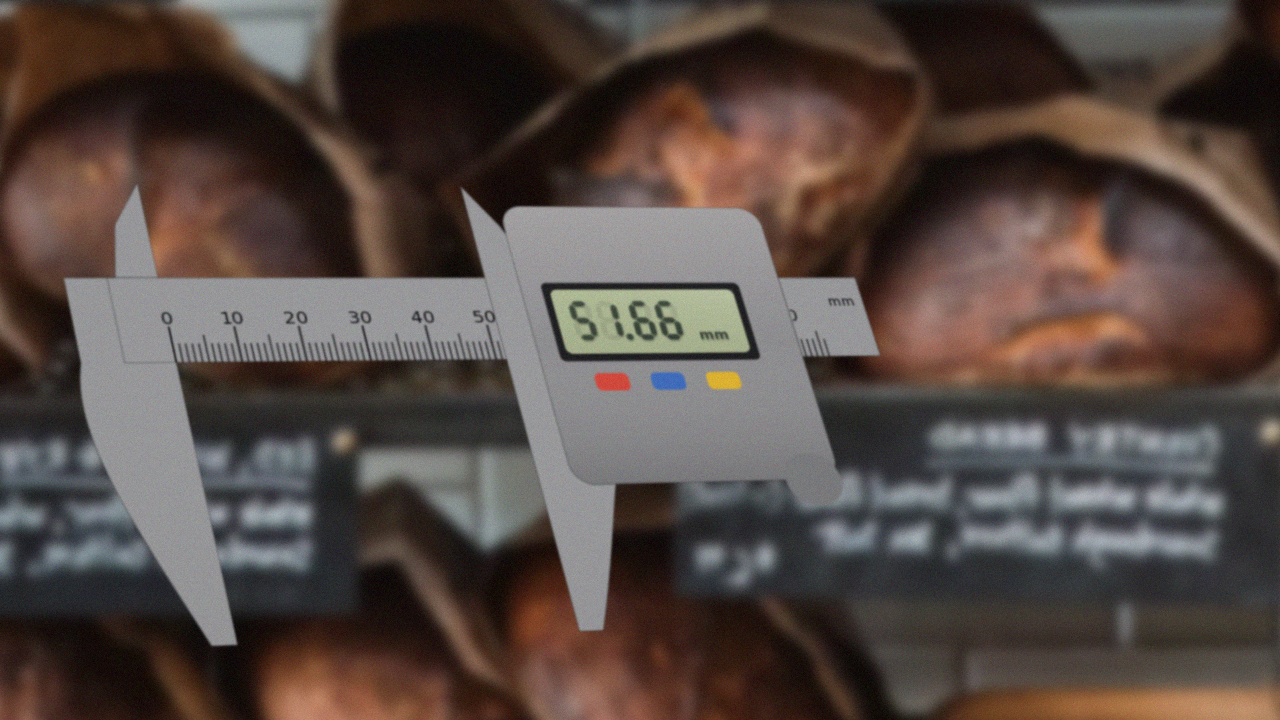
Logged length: 51.66 mm
